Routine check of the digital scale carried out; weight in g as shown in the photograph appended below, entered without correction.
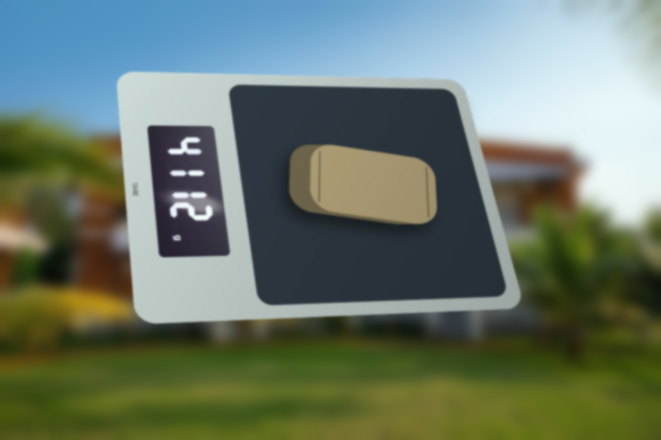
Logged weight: 4112 g
